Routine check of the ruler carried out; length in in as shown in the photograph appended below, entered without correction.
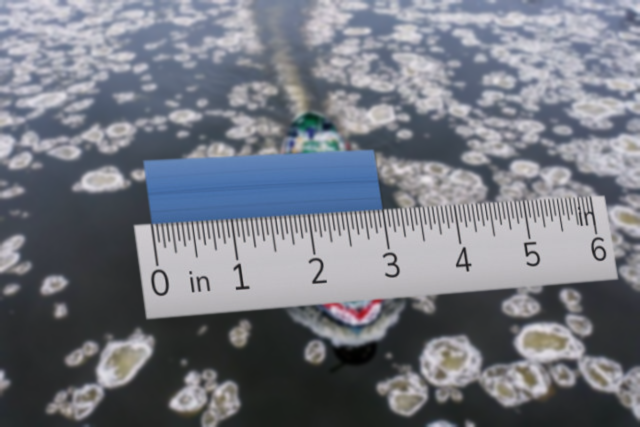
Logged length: 3 in
